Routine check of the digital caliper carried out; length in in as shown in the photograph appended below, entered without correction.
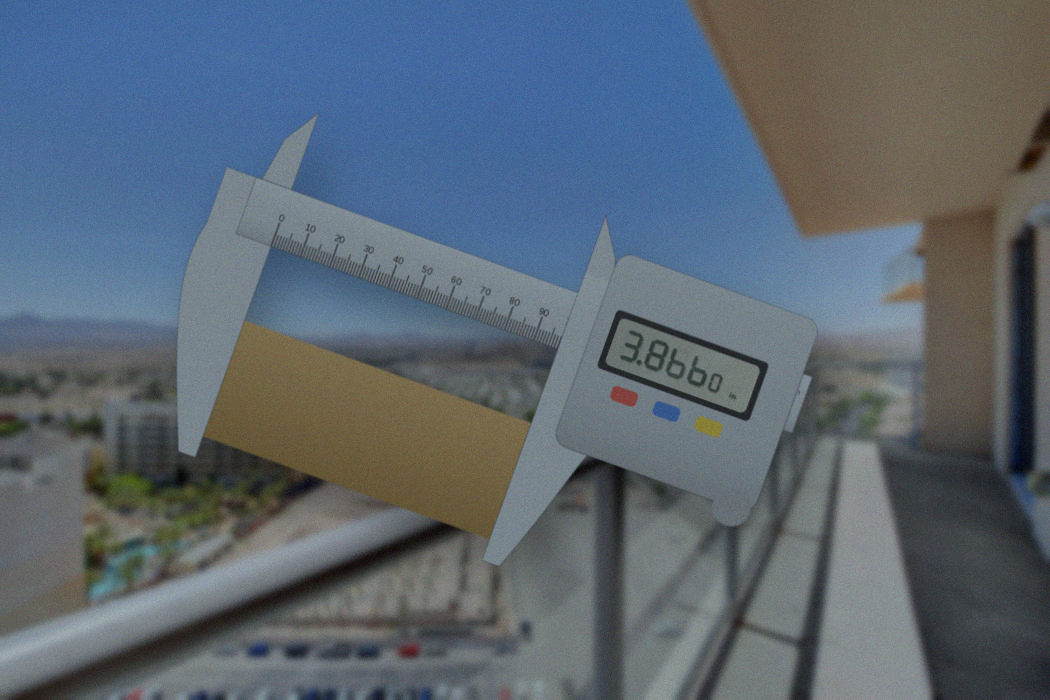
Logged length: 3.8660 in
